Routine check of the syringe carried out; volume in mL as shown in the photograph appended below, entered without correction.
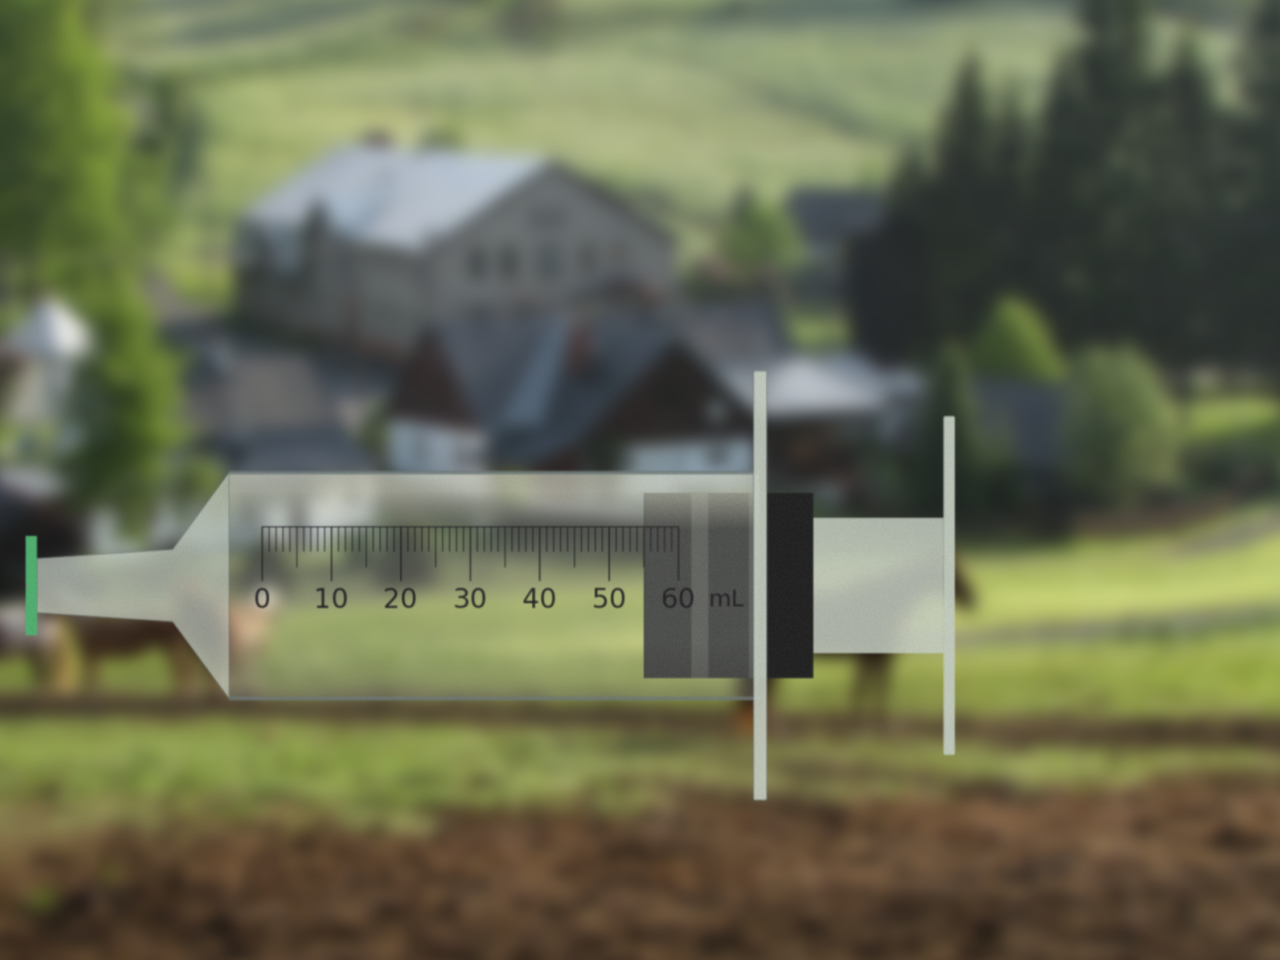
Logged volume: 55 mL
